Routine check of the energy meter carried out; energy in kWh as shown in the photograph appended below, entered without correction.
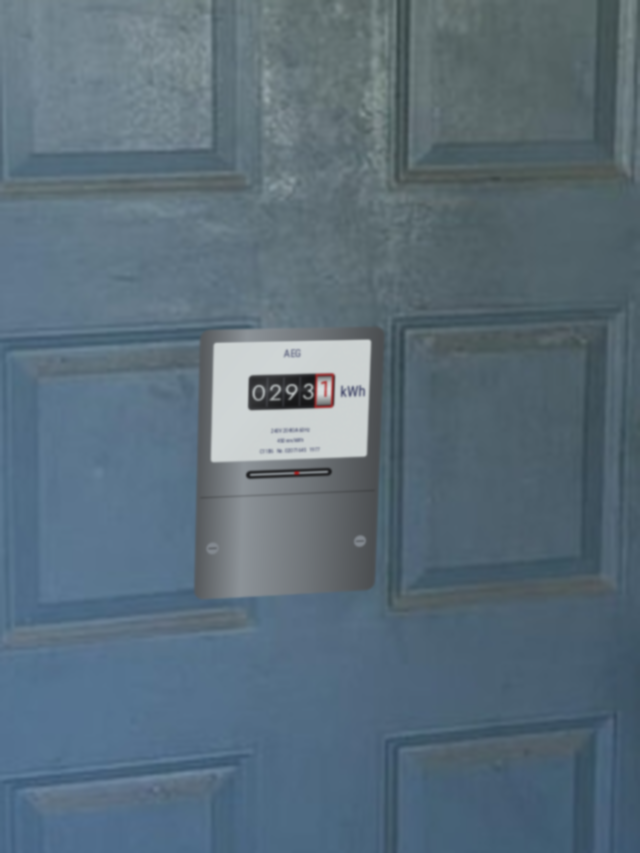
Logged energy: 293.1 kWh
